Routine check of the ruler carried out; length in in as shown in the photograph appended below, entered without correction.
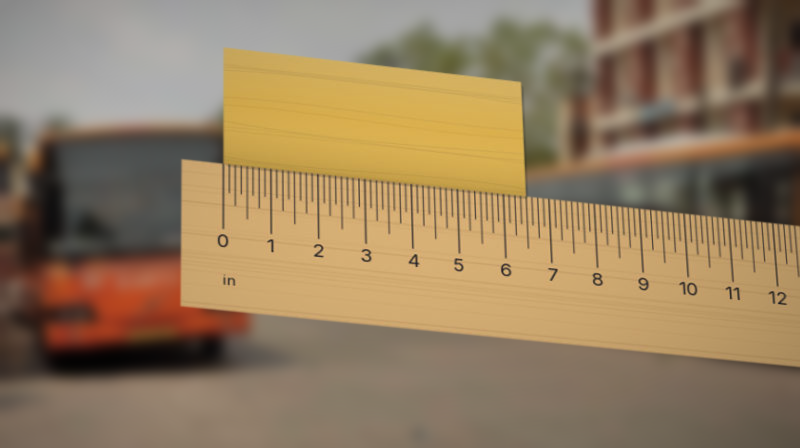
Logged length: 6.5 in
